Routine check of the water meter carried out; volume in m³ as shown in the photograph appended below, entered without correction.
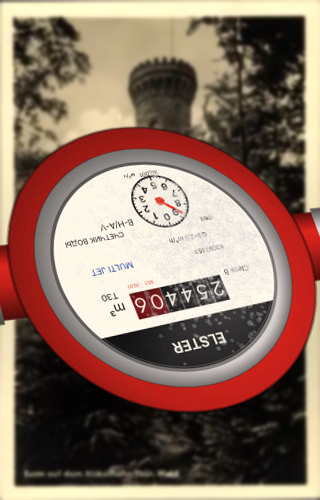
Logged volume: 2544.068 m³
